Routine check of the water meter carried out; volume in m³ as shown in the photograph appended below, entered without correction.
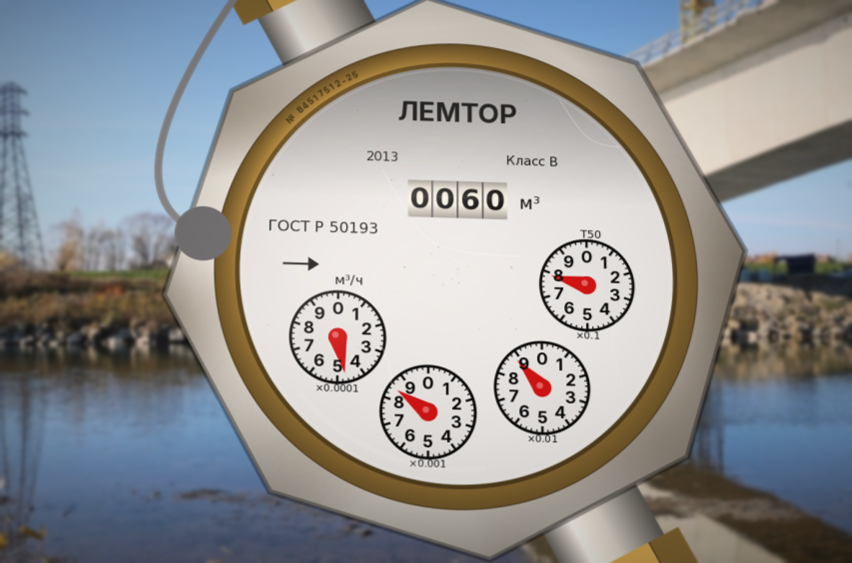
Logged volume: 60.7884 m³
